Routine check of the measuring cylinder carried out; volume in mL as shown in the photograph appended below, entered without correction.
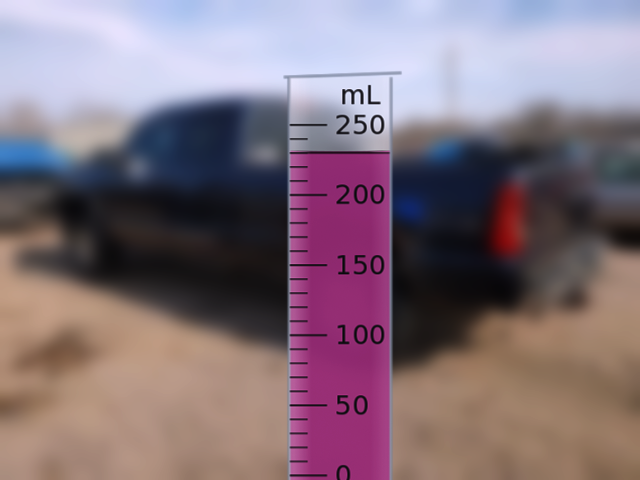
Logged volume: 230 mL
